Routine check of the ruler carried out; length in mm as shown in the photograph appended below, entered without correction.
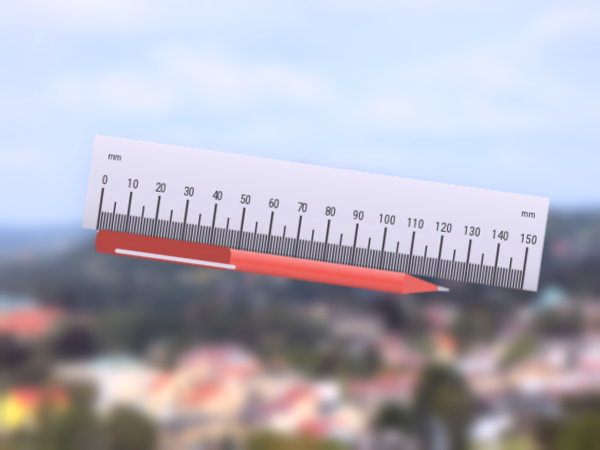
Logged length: 125 mm
